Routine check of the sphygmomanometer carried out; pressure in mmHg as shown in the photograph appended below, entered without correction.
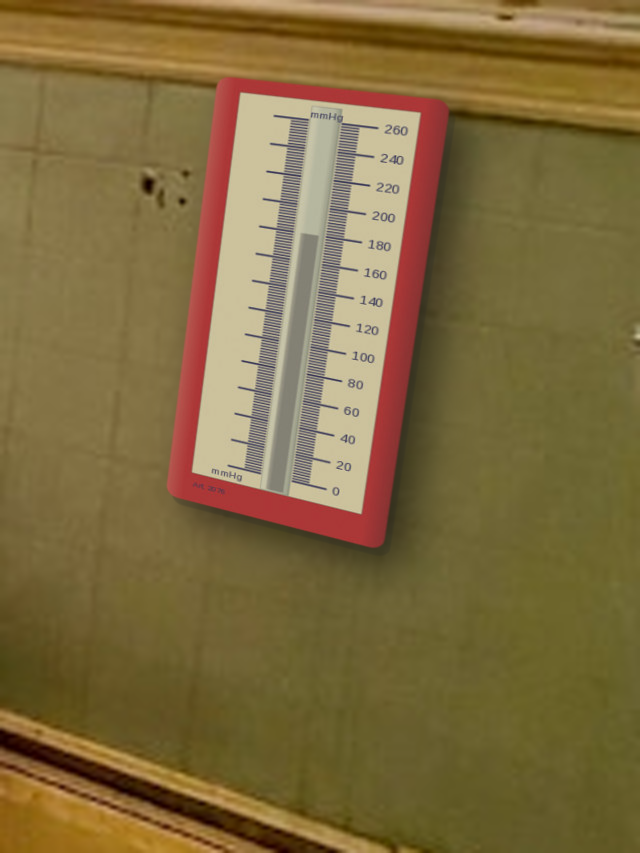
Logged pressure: 180 mmHg
